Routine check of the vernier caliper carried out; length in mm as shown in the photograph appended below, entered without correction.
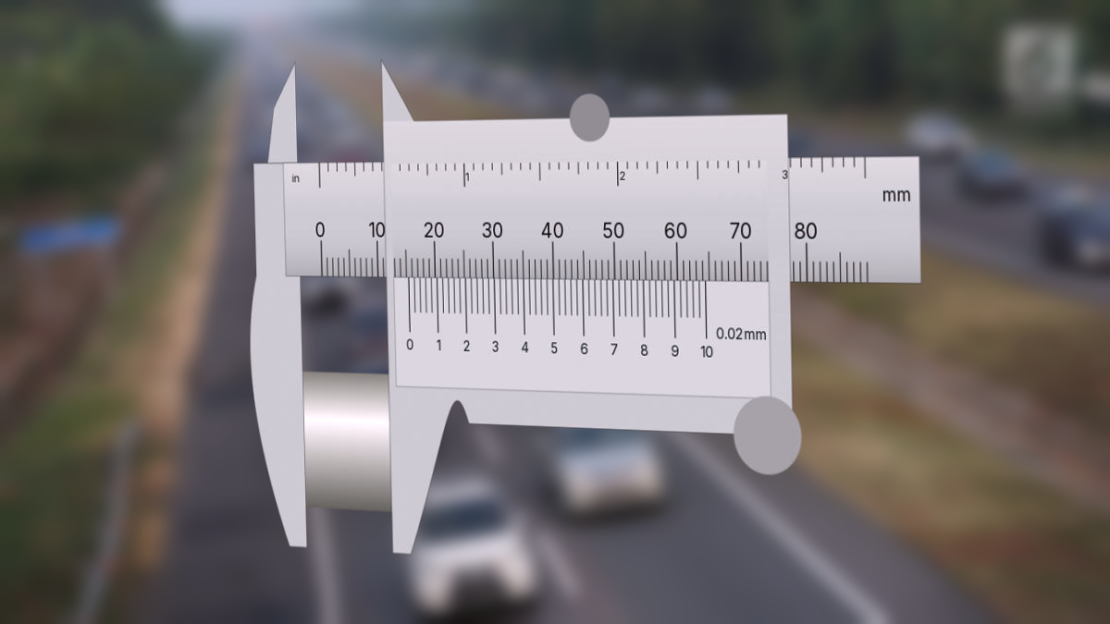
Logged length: 15.4 mm
